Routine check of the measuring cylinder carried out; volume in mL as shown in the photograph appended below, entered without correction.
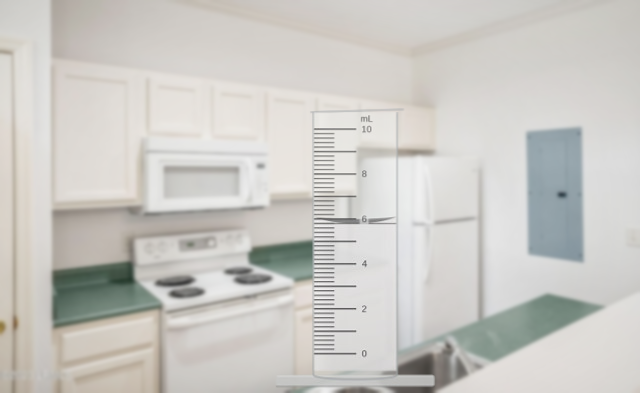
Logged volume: 5.8 mL
